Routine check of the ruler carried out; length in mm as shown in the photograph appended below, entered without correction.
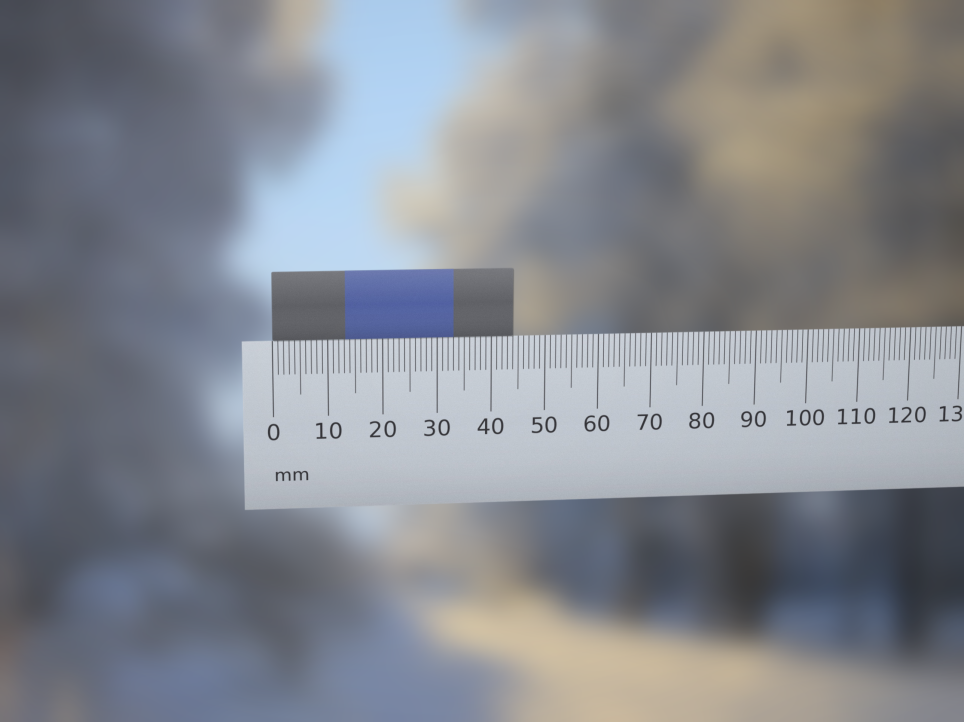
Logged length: 44 mm
